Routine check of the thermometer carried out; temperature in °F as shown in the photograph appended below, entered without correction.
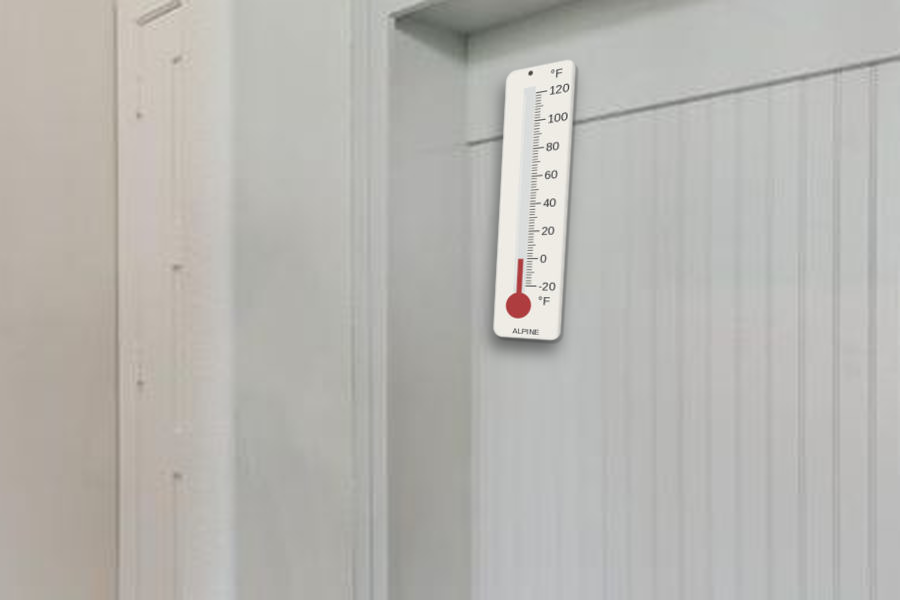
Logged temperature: 0 °F
